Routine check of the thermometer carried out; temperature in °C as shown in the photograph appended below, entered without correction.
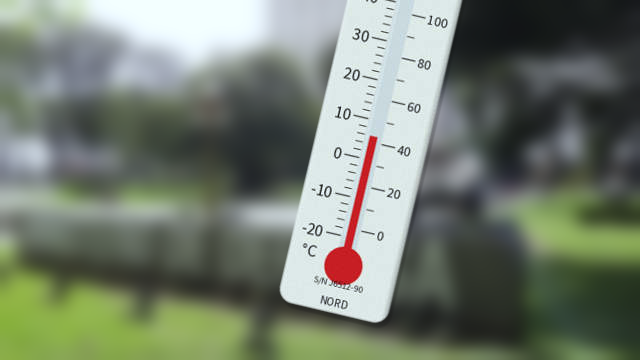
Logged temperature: 6 °C
